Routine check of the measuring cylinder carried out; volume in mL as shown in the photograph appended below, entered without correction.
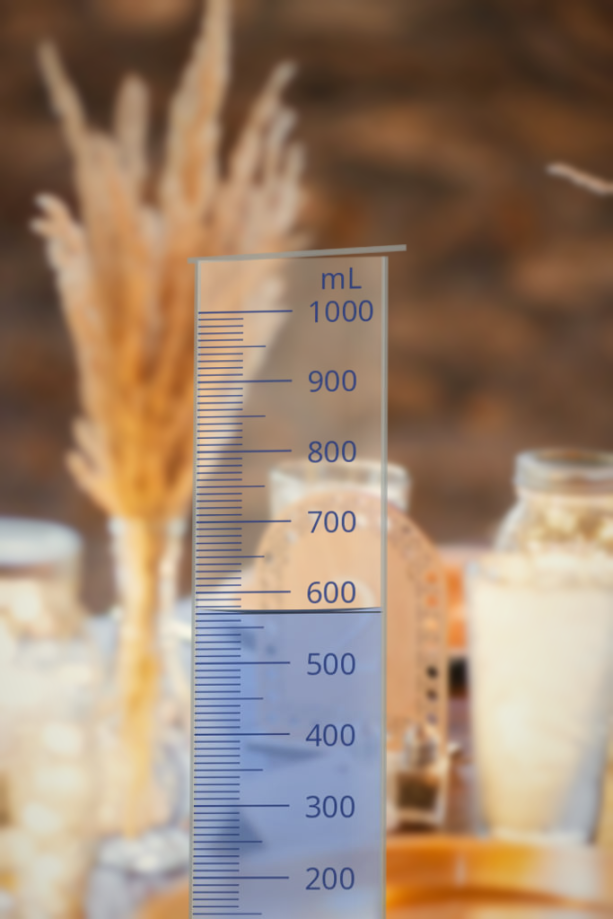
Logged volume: 570 mL
